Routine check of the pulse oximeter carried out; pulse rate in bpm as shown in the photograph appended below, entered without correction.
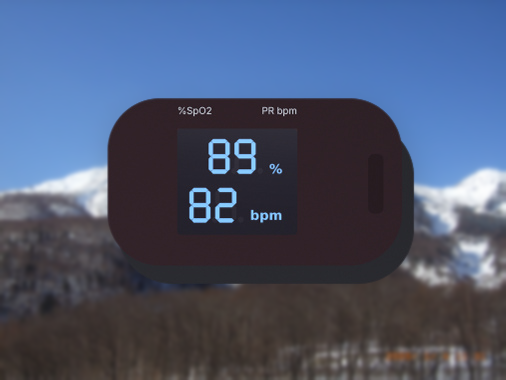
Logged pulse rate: 82 bpm
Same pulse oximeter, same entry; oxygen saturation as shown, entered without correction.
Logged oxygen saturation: 89 %
